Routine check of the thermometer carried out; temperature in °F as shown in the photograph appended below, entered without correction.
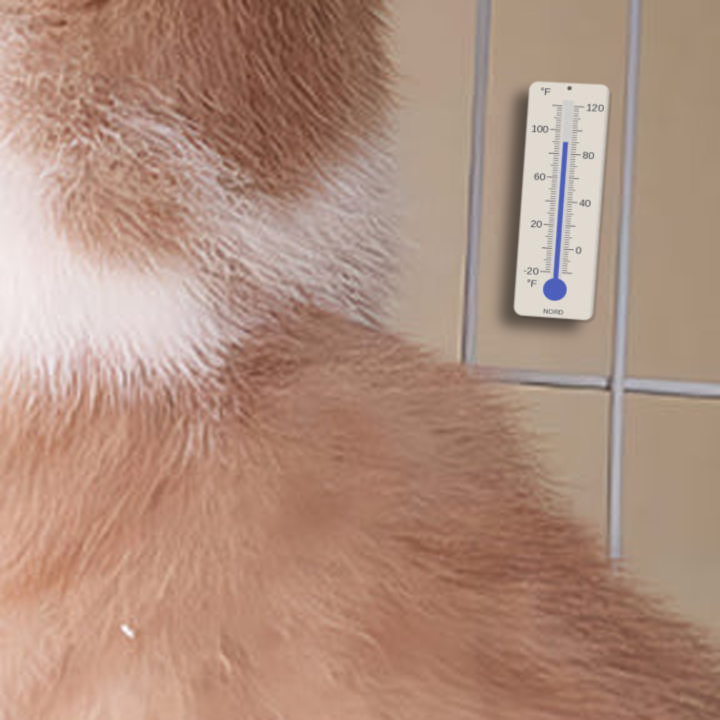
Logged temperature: 90 °F
